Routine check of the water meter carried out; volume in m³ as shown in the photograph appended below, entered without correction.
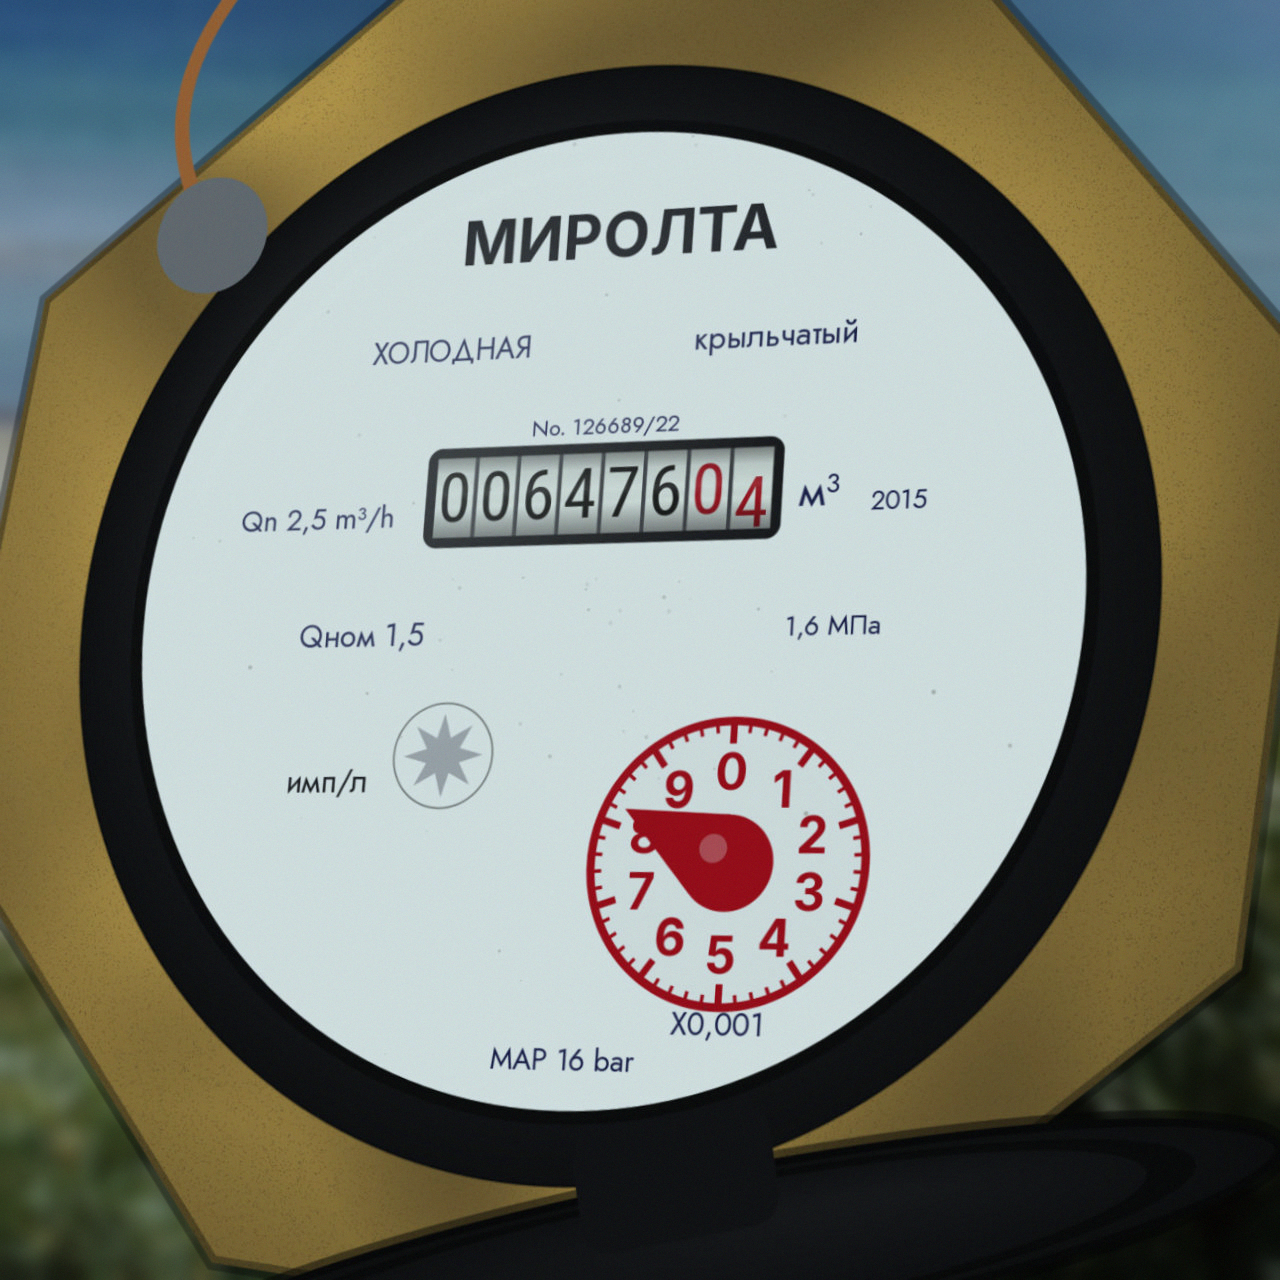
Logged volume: 6476.038 m³
